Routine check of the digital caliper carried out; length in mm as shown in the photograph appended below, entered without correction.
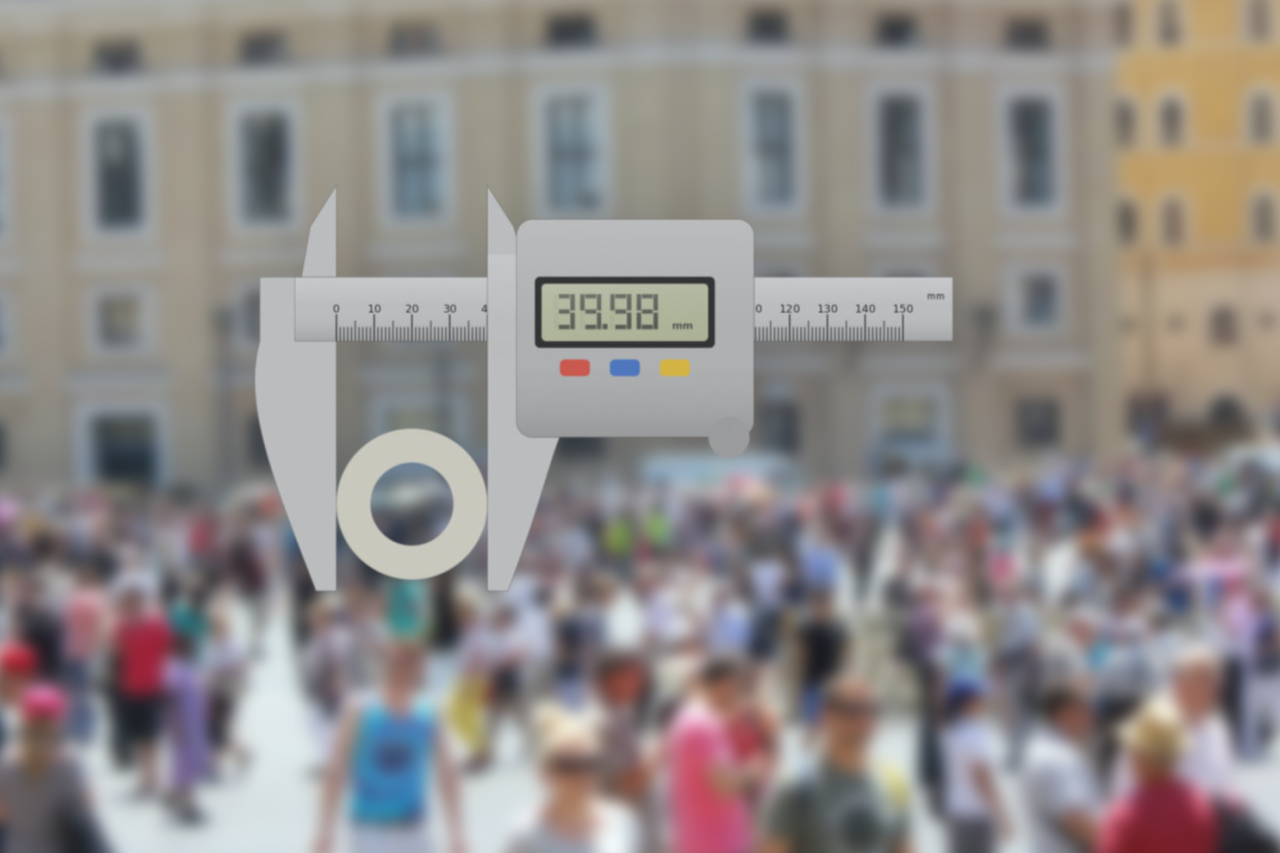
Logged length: 39.98 mm
